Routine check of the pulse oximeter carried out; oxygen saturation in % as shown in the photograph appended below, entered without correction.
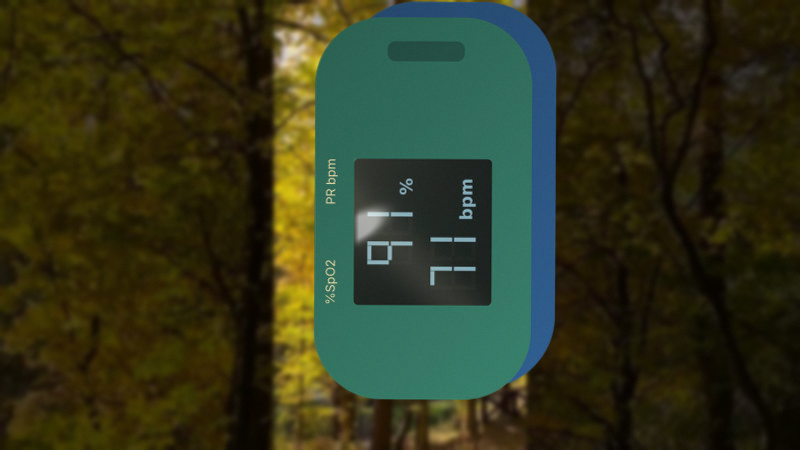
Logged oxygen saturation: 91 %
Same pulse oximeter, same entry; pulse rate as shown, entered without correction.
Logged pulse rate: 71 bpm
